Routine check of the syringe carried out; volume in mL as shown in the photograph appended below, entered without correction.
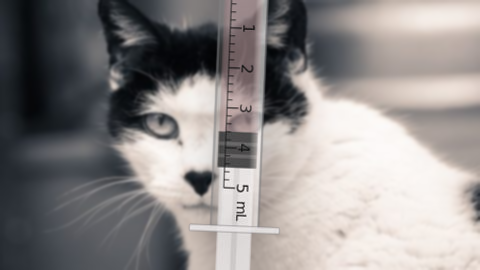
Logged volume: 3.6 mL
